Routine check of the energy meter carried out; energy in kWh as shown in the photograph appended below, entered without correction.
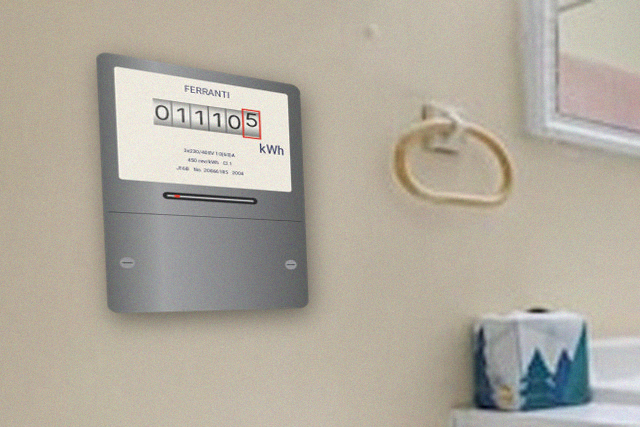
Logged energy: 1110.5 kWh
